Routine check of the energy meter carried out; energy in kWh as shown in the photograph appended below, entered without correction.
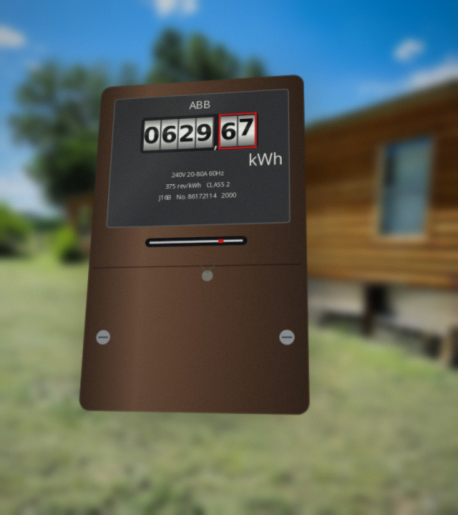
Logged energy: 629.67 kWh
